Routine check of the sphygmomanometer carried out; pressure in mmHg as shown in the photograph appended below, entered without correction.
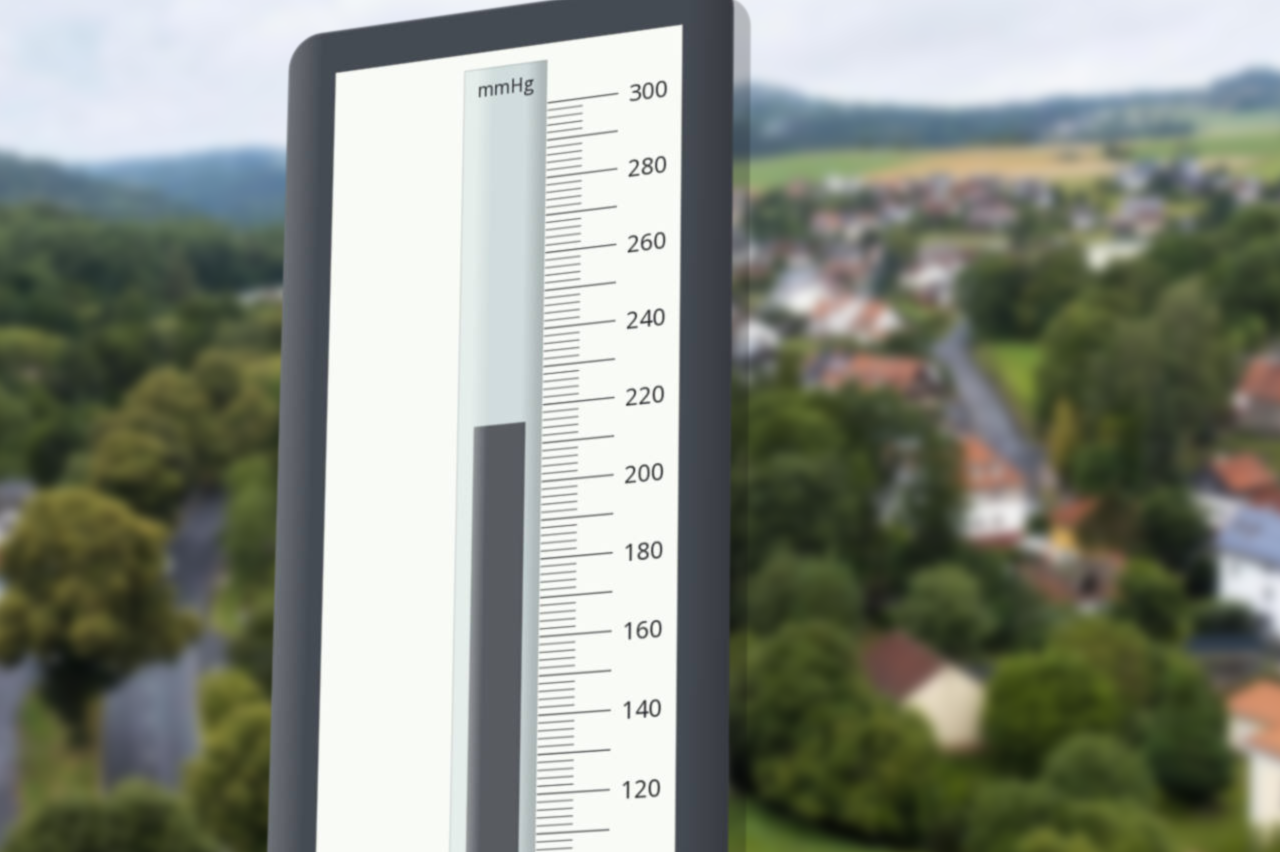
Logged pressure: 216 mmHg
